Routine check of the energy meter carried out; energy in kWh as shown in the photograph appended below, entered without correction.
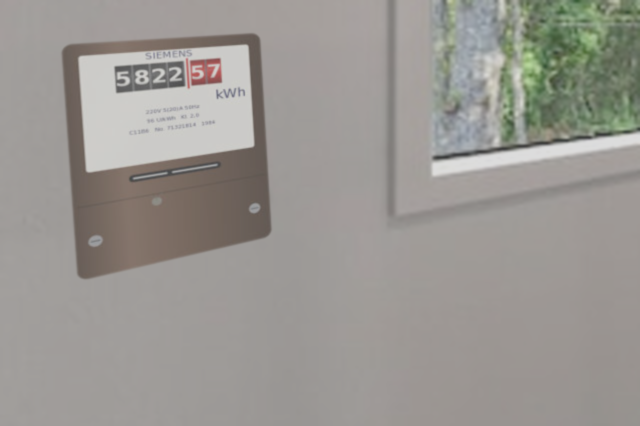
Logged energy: 5822.57 kWh
